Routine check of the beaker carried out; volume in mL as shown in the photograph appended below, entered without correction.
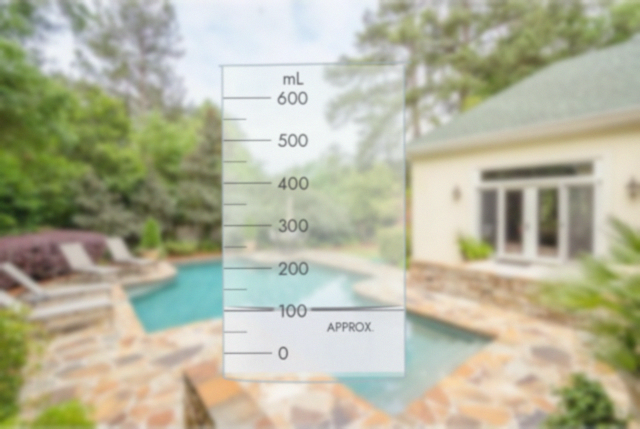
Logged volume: 100 mL
